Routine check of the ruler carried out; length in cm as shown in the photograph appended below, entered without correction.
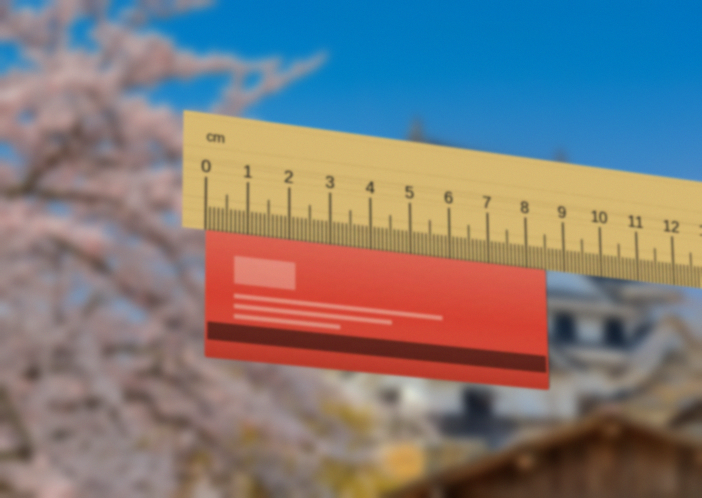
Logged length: 8.5 cm
